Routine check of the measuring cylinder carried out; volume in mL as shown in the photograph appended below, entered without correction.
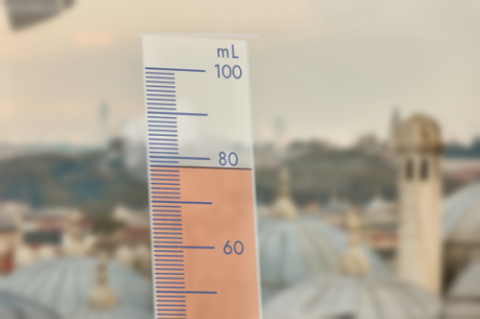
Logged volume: 78 mL
